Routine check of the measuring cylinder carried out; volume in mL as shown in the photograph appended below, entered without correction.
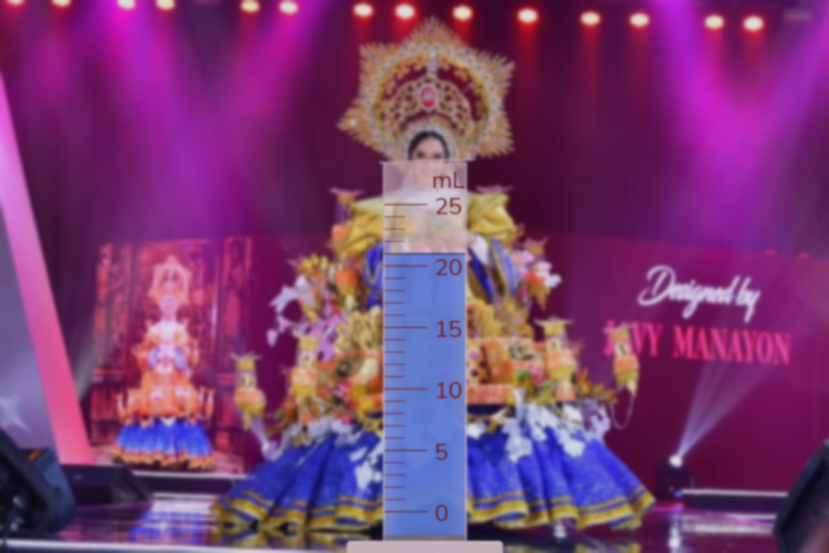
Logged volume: 21 mL
